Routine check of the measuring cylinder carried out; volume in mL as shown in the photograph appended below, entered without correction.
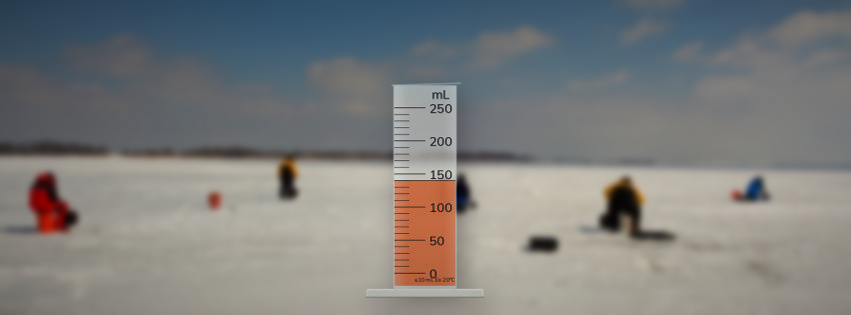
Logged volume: 140 mL
